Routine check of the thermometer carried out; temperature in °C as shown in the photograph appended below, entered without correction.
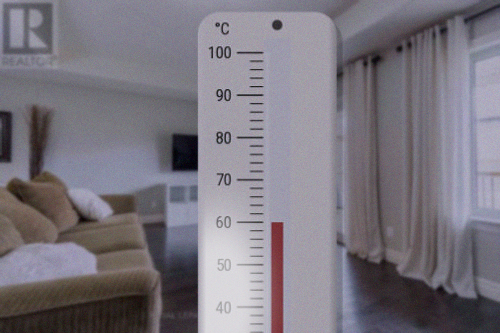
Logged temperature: 60 °C
